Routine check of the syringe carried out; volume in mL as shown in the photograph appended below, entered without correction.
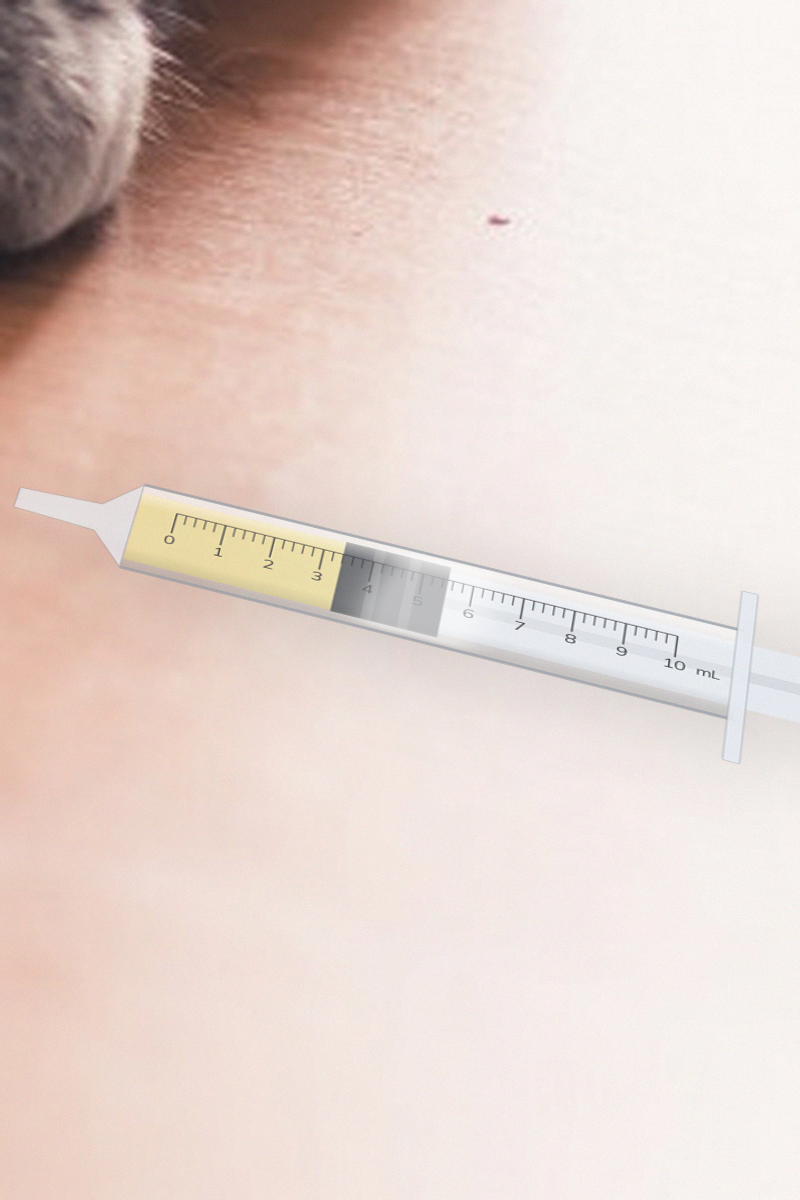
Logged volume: 3.4 mL
